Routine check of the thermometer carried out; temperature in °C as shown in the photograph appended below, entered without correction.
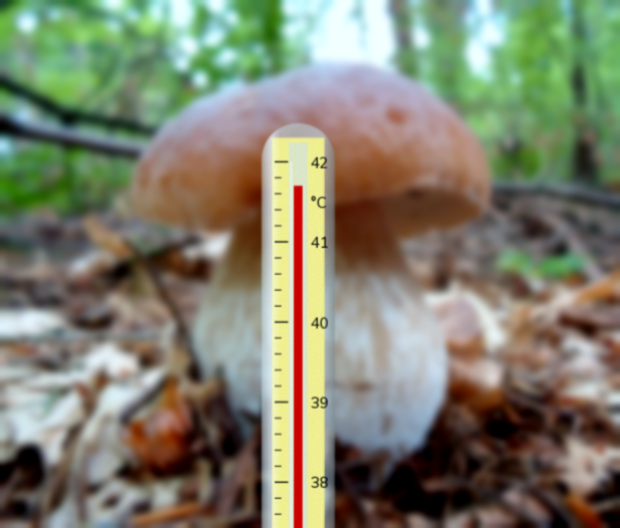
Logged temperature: 41.7 °C
